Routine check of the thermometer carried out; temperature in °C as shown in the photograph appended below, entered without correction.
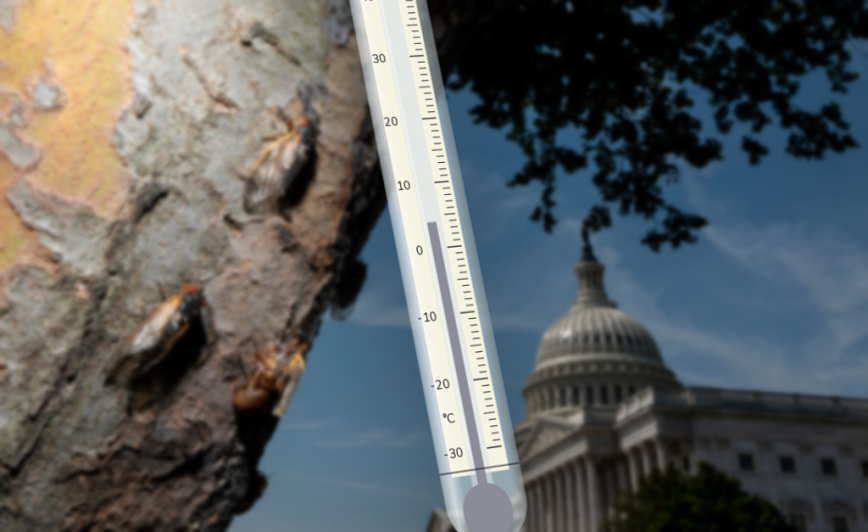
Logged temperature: 4 °C
